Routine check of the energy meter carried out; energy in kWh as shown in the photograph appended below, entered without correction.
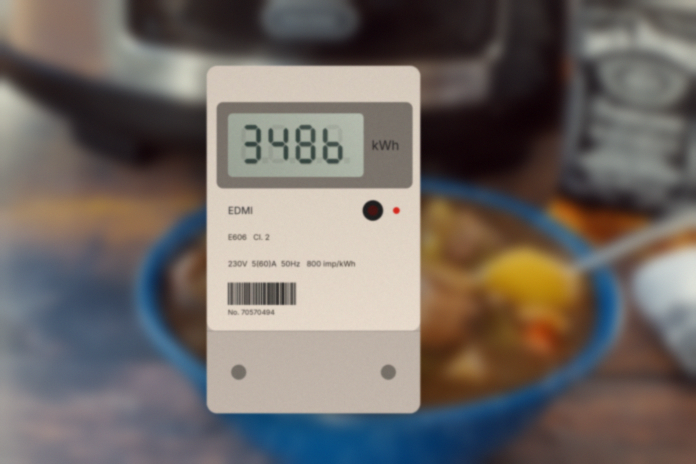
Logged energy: 3486 kWh
